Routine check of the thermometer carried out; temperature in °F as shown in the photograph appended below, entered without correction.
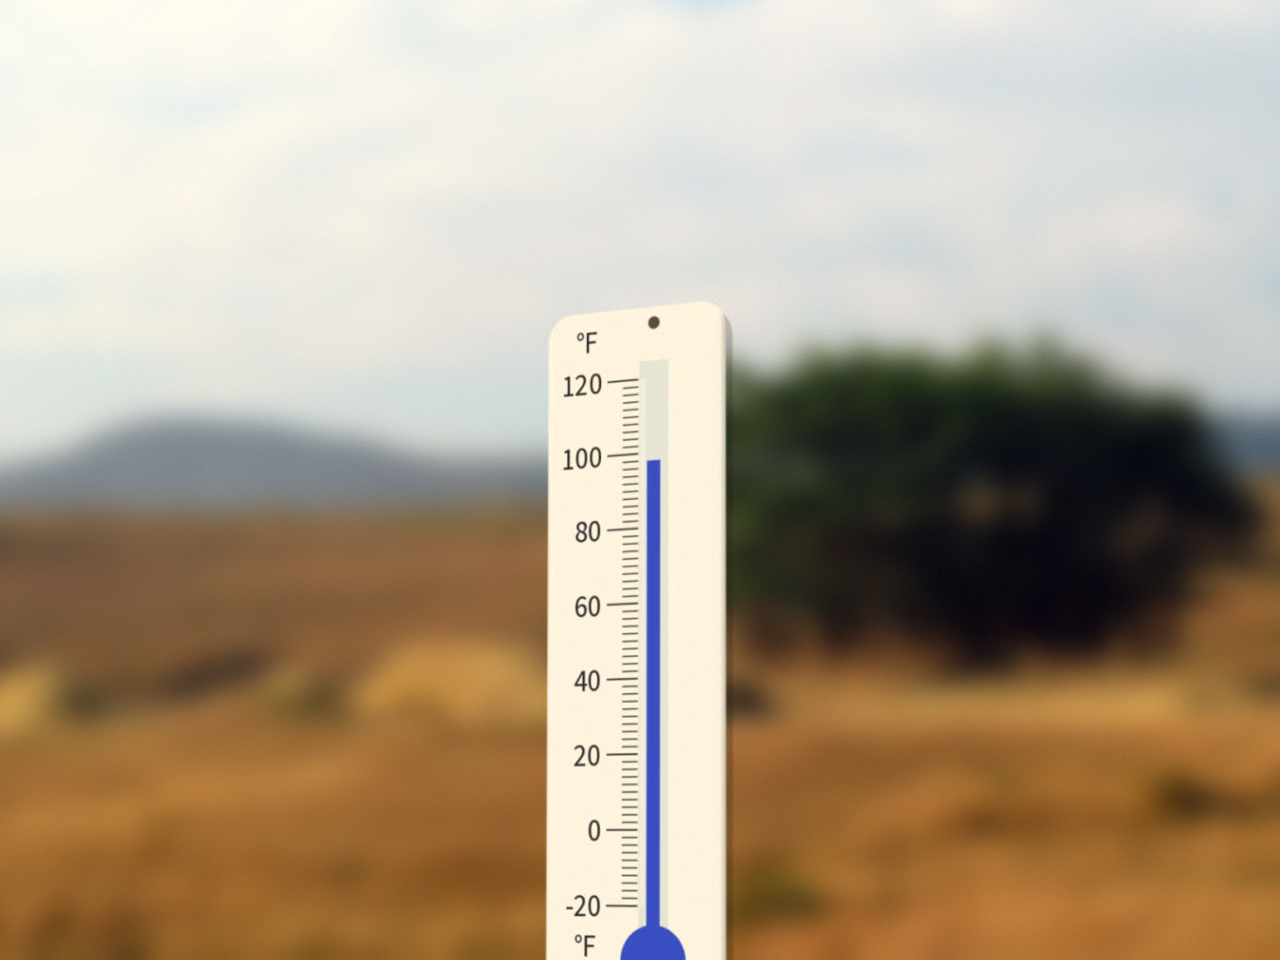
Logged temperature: 98 °F
